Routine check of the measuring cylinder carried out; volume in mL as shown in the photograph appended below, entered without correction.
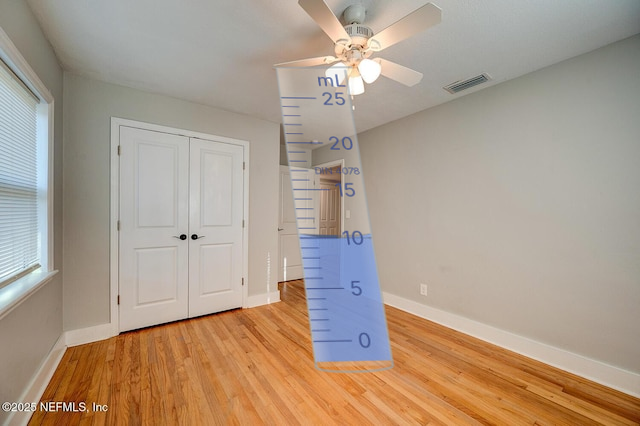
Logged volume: 10 mL
